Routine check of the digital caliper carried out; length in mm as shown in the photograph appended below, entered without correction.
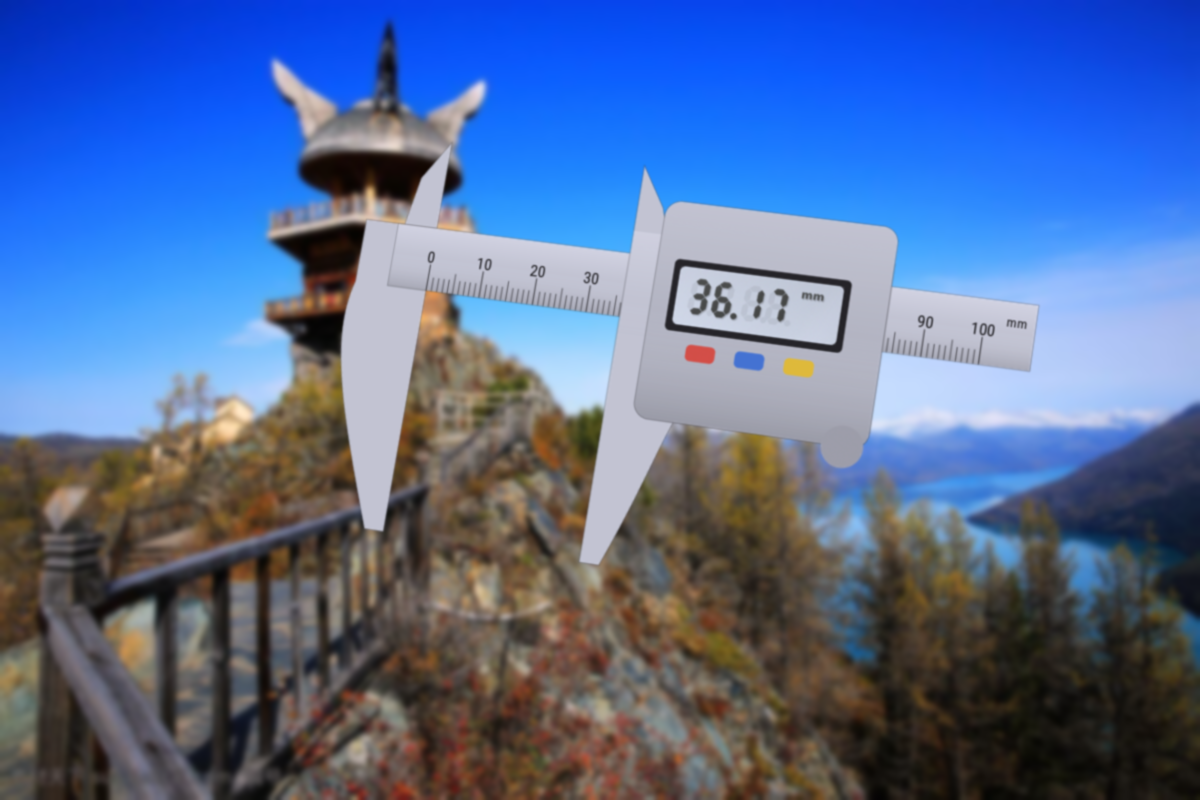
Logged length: 36.17 mm
